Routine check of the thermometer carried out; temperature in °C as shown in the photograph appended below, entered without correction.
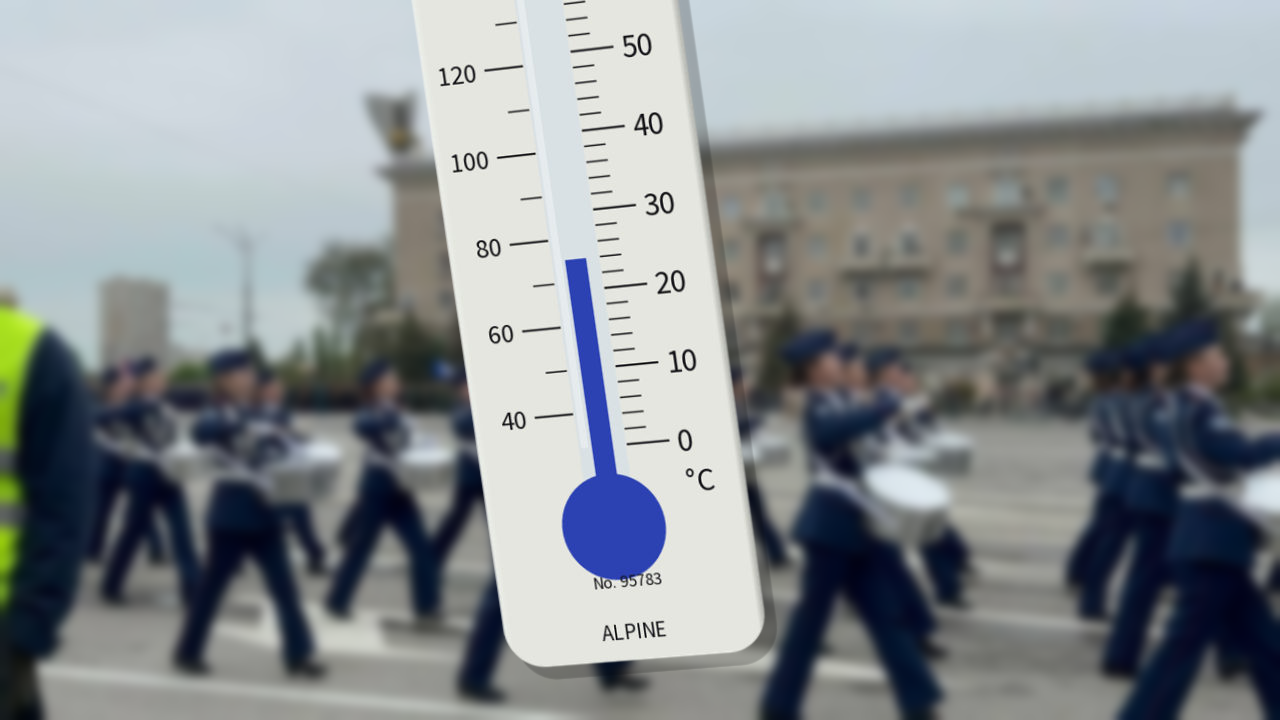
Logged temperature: 24 °C
